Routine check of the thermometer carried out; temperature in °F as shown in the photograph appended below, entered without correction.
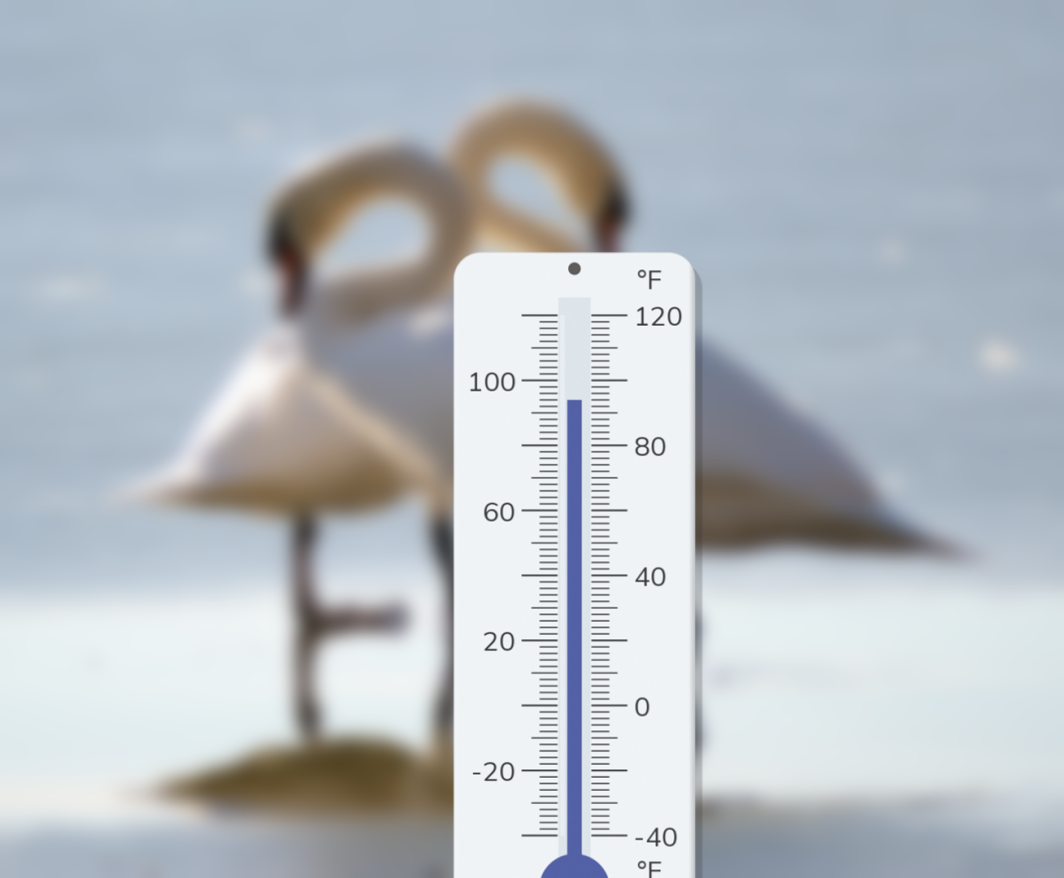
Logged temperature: 94 °F
